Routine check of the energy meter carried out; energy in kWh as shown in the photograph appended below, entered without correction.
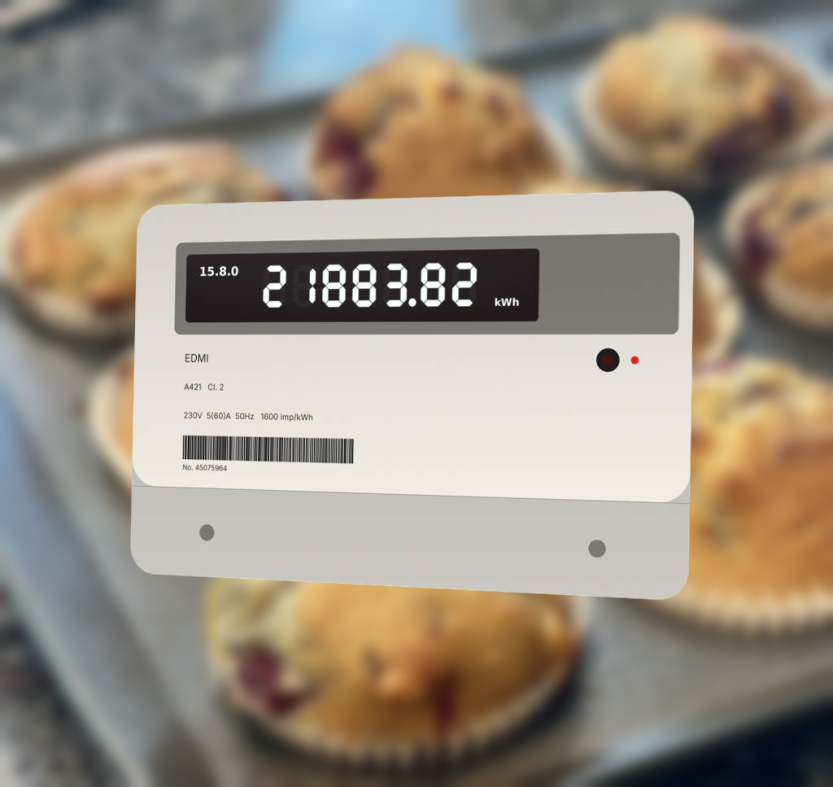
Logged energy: 21883.82 kWh
